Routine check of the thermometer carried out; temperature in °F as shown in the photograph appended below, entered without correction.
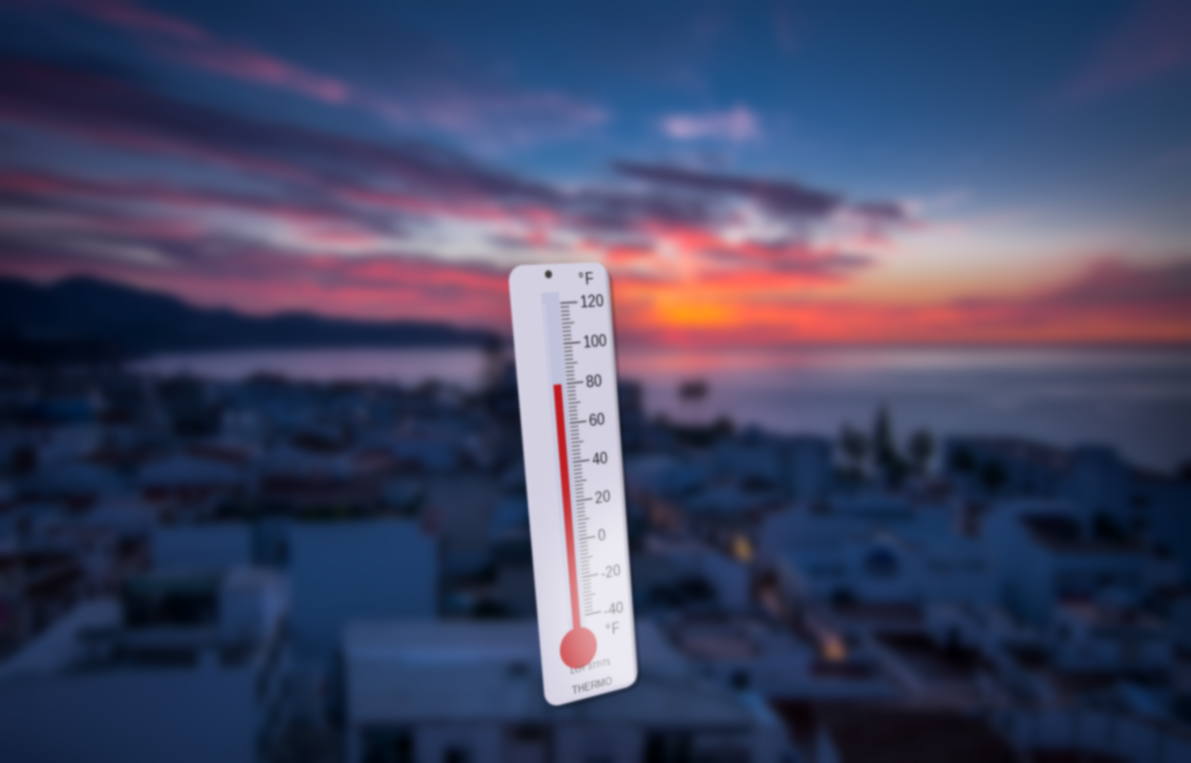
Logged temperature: 80 °F
